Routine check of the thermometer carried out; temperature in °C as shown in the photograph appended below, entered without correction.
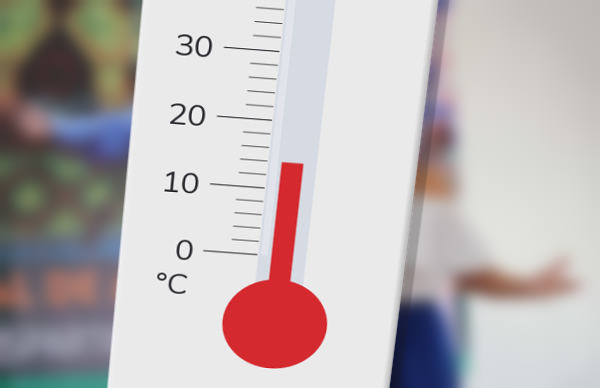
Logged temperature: 14 °C
